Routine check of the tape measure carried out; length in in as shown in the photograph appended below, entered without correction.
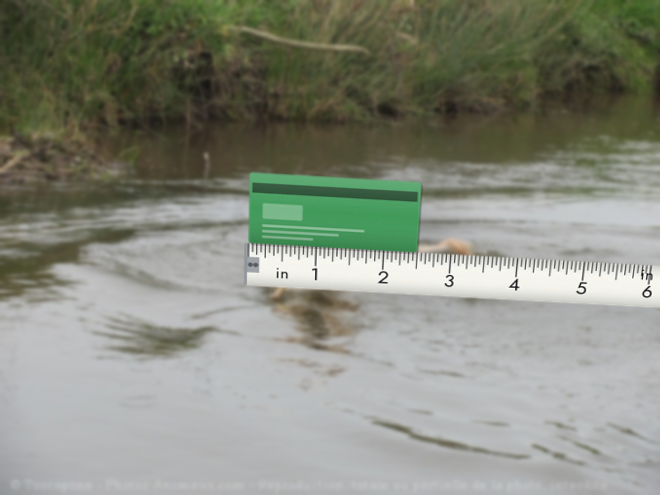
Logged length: 2.5 in
